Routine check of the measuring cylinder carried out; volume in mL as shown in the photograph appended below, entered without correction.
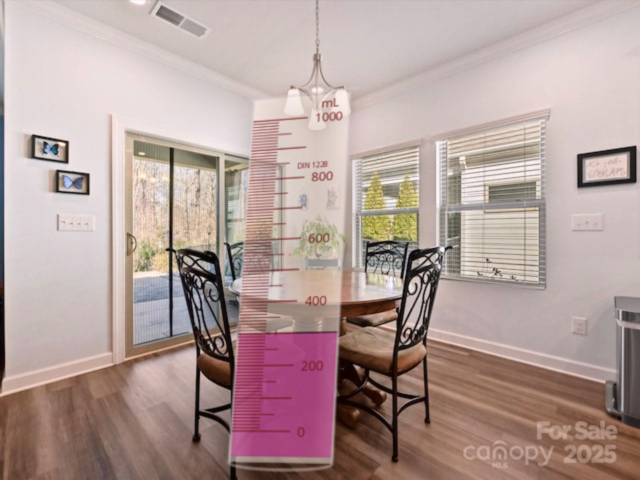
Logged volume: 300 mL
